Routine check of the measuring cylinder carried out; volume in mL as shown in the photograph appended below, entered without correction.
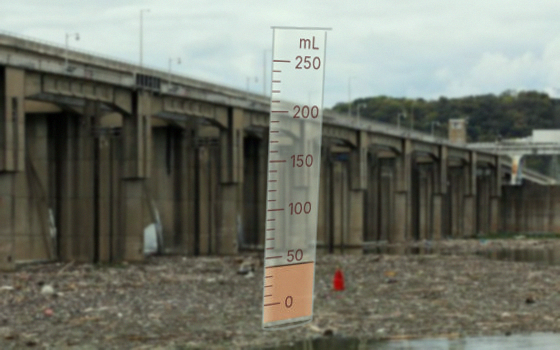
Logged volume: 40 mL
